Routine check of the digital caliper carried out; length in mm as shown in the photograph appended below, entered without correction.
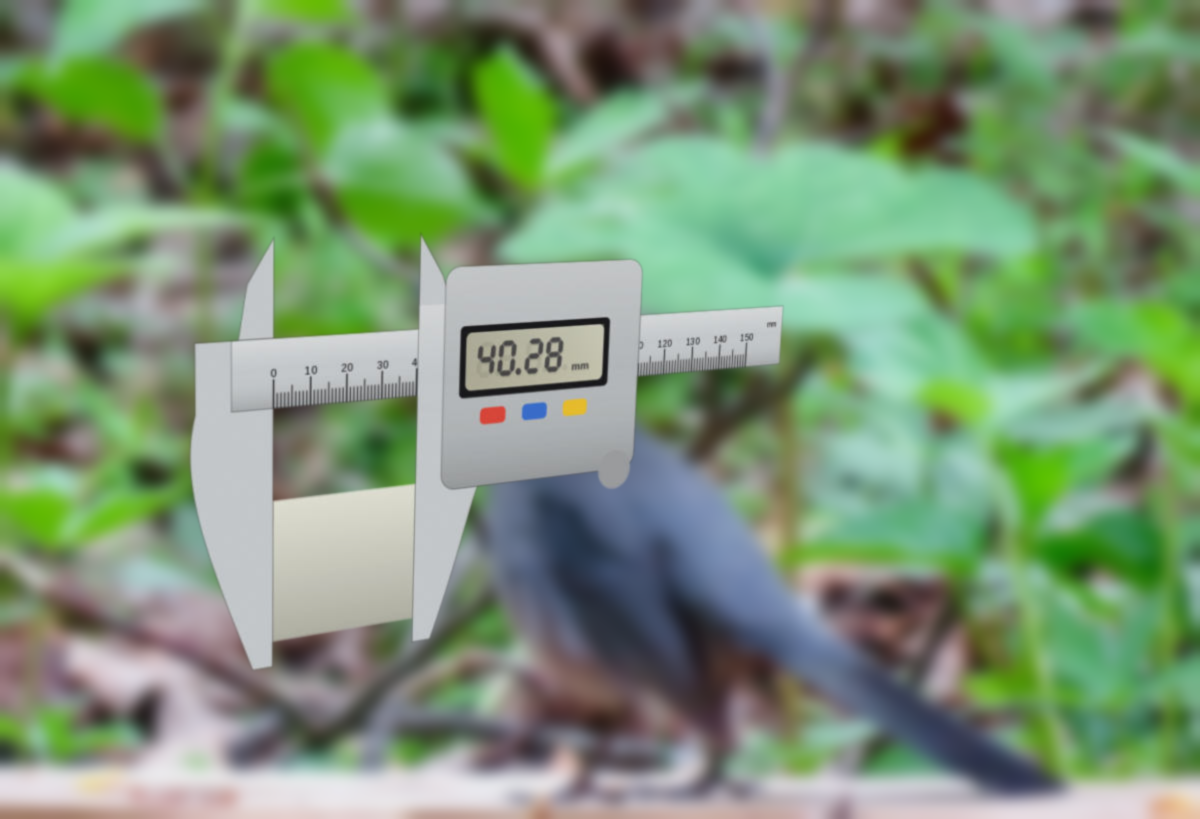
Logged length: 40.28 mm
